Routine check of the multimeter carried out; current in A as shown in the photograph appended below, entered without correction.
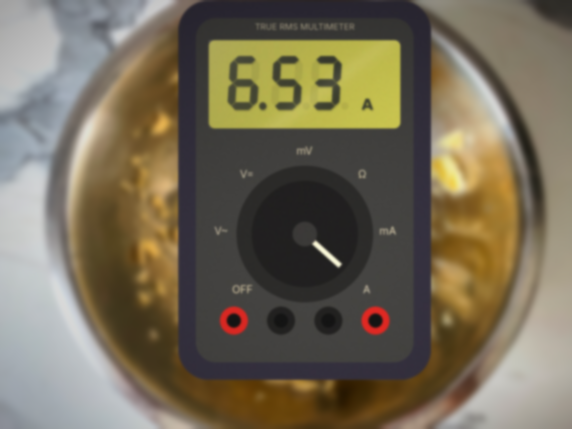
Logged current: 6.53 A
